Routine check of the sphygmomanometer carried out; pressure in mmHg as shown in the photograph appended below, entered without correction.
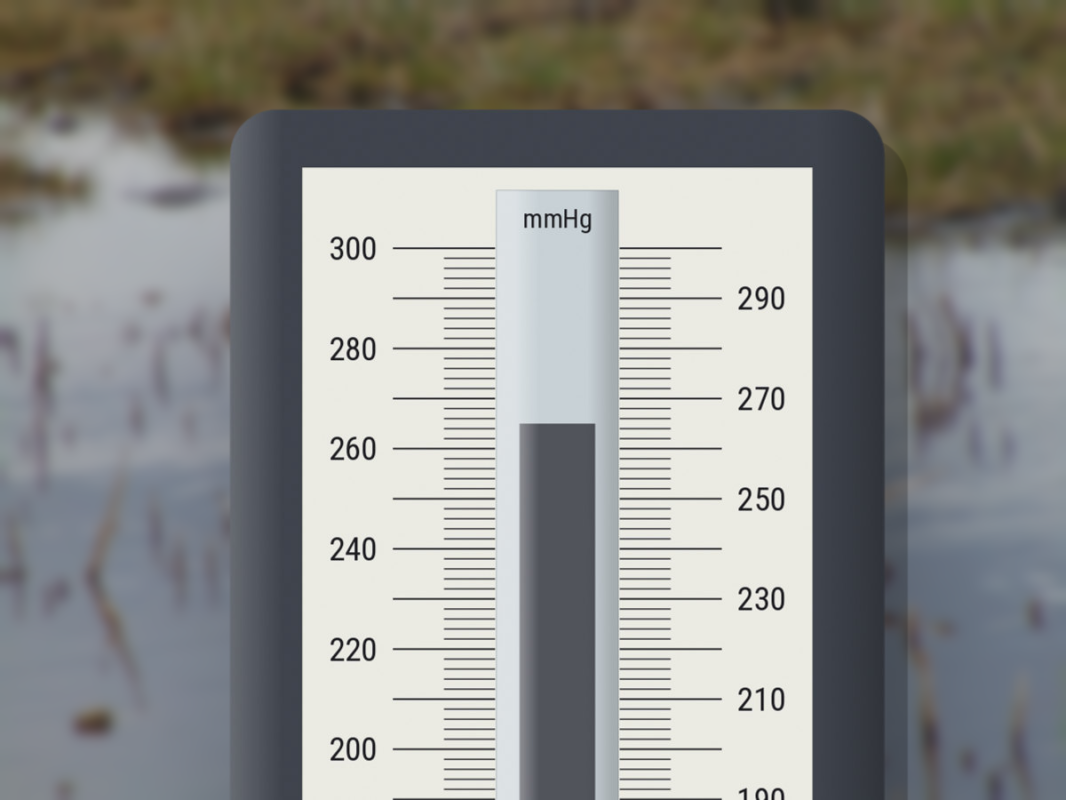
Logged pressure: 265 mmHg
